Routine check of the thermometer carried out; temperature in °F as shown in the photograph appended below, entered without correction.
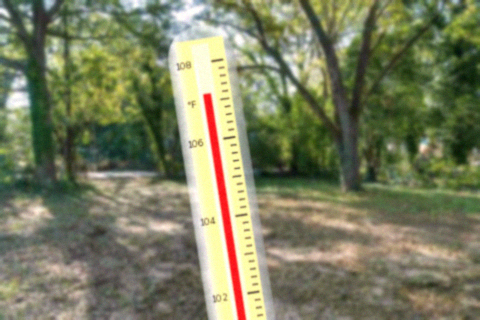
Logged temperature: 107.2 °F
